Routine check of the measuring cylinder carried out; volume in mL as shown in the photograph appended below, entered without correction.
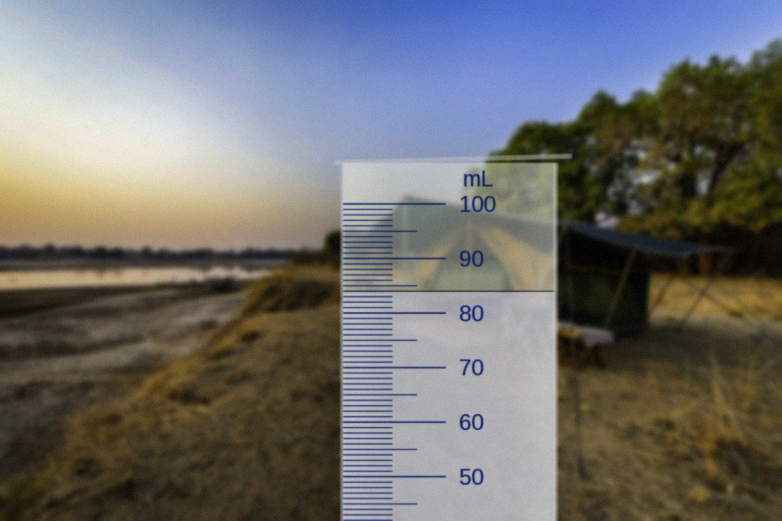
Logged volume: 84 mL
